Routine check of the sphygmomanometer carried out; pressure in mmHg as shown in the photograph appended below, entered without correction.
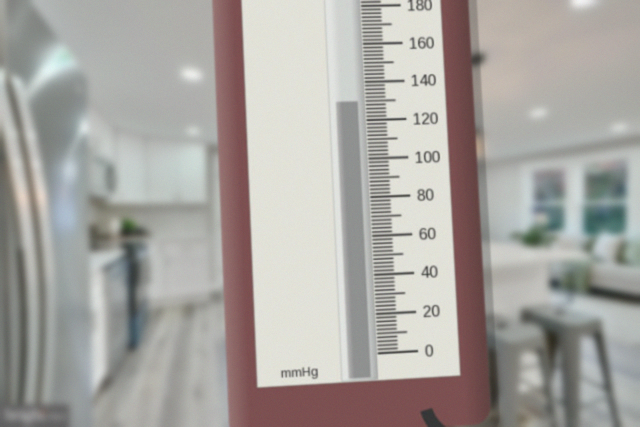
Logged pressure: 130 mmHg
